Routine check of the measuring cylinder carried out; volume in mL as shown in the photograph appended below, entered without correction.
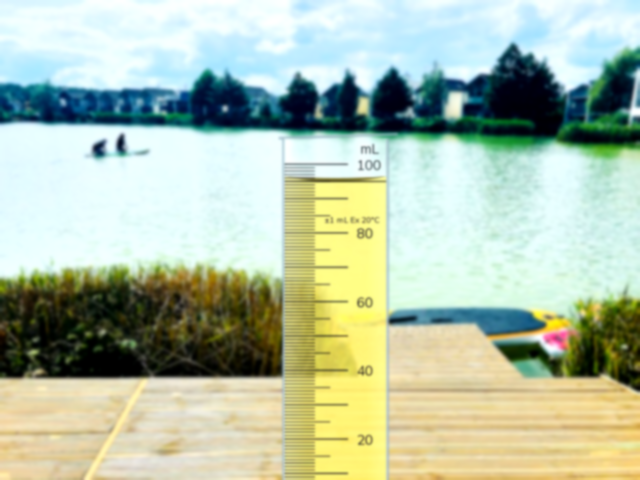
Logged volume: 95 mL
